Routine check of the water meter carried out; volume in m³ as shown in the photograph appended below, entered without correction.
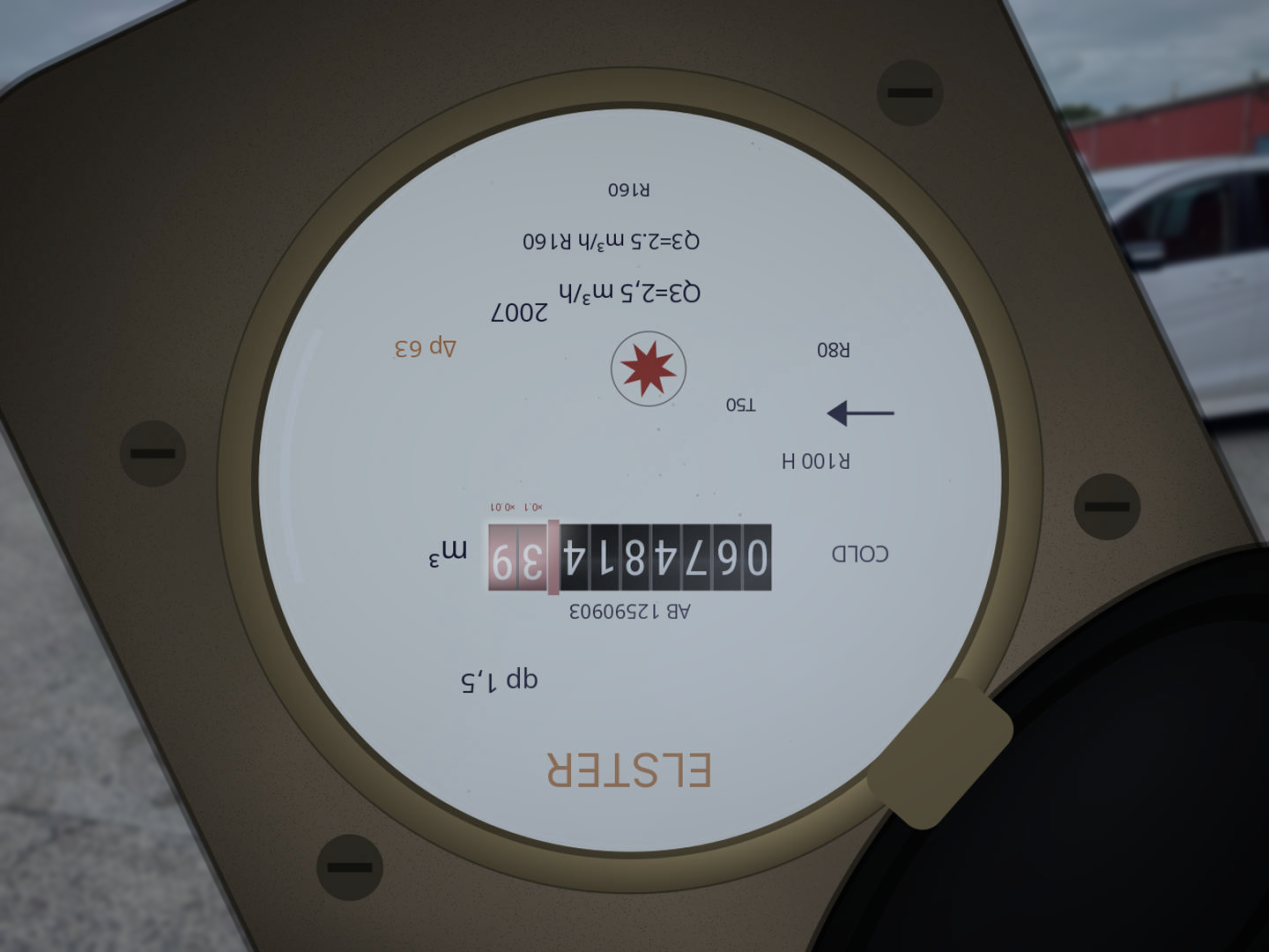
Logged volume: 674814.39 m³
